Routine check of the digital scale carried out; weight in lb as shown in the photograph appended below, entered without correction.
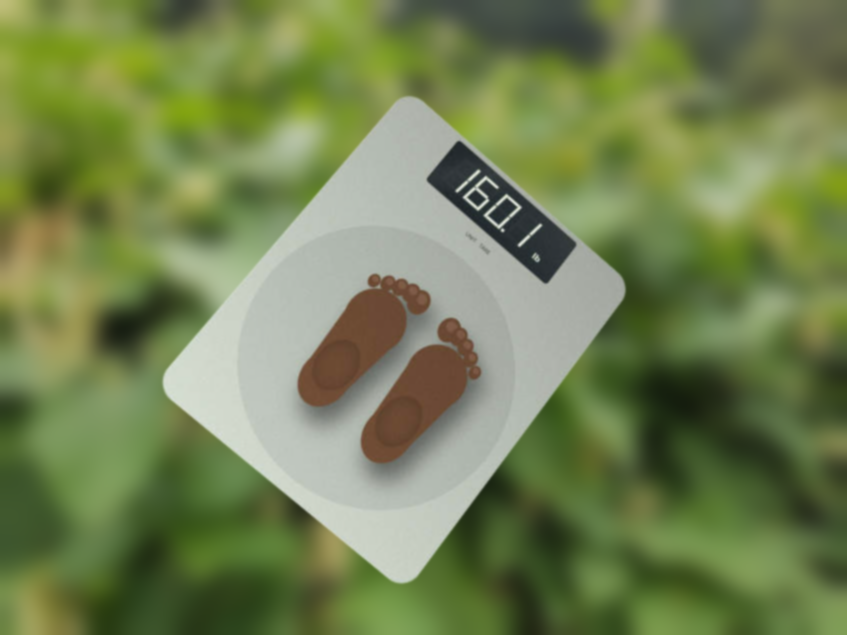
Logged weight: 160.1 lb
